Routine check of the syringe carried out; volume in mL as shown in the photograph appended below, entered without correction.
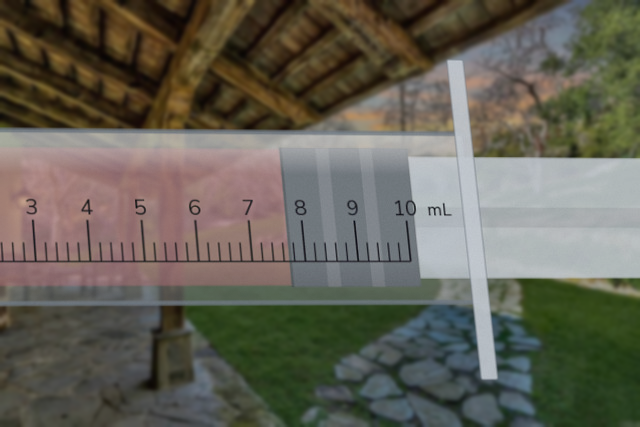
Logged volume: 7.7 mL
